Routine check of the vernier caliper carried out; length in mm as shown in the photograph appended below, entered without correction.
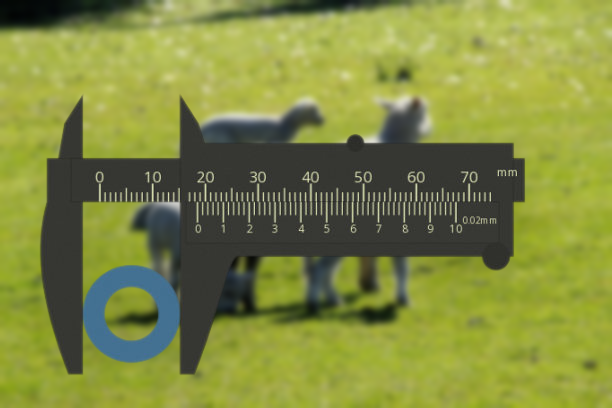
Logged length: 18.5 mm
